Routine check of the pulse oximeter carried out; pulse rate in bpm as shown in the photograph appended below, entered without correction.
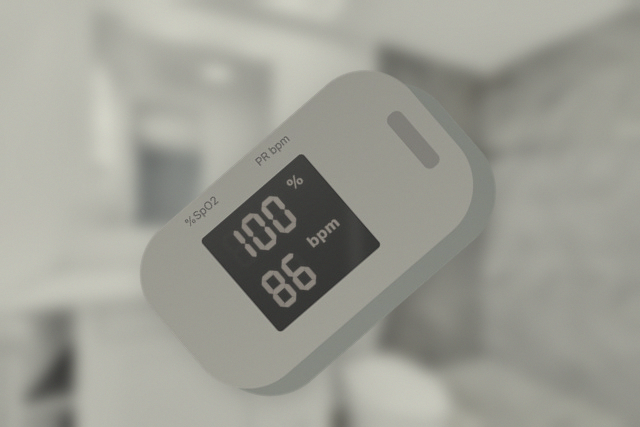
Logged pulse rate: 86 bpm
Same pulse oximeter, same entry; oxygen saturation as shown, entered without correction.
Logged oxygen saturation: 100 %
